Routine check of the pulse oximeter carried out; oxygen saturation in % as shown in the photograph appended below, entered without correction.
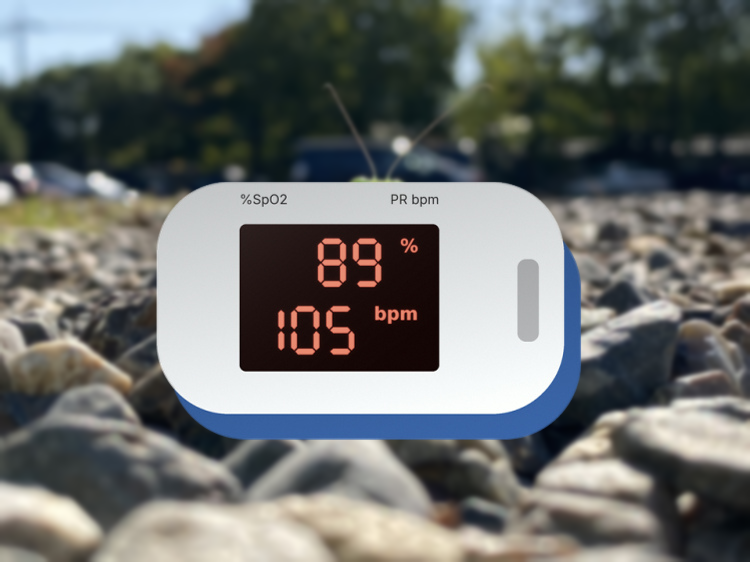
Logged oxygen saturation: 89 %
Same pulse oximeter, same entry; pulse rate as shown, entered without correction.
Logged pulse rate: 105 bpm
